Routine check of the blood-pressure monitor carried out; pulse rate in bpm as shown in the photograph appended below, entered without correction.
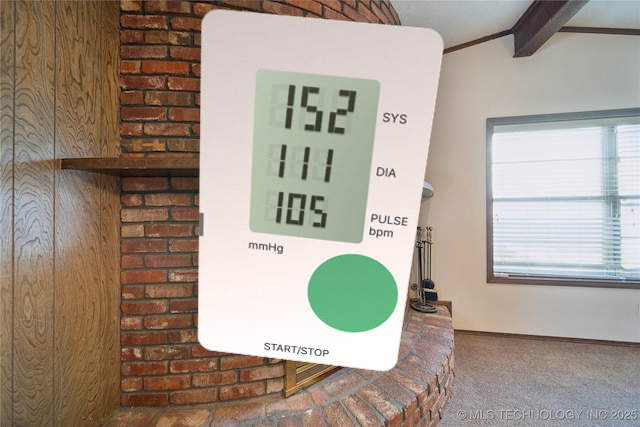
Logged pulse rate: 105 bpm
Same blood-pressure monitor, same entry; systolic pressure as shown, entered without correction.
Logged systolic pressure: 152 mmHg
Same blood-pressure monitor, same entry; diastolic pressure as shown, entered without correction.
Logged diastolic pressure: 111 mmHg
